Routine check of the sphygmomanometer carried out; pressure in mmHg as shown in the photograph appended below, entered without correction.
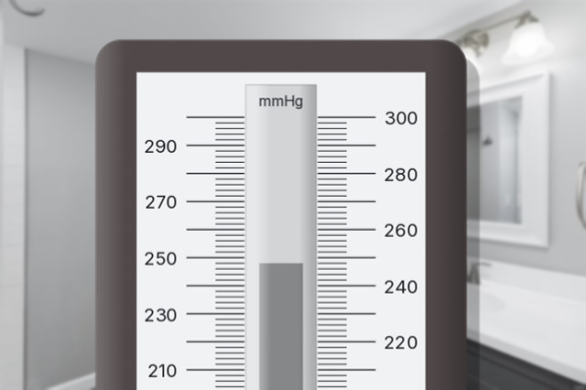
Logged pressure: 248 mmHg
